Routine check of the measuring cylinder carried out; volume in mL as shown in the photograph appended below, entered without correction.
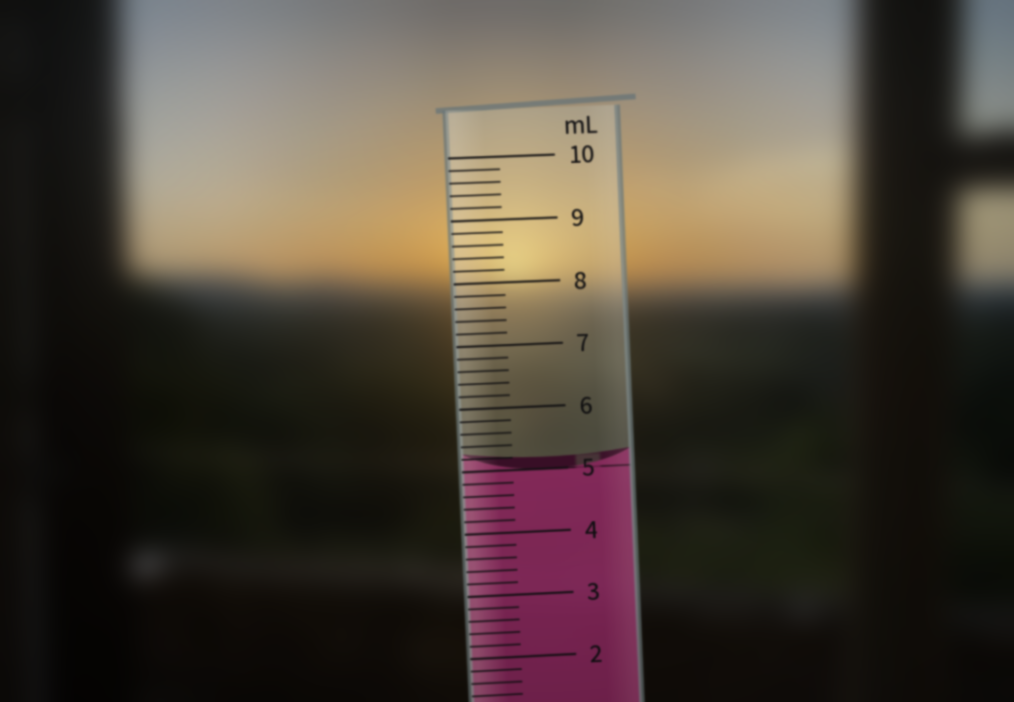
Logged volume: 5 mL
